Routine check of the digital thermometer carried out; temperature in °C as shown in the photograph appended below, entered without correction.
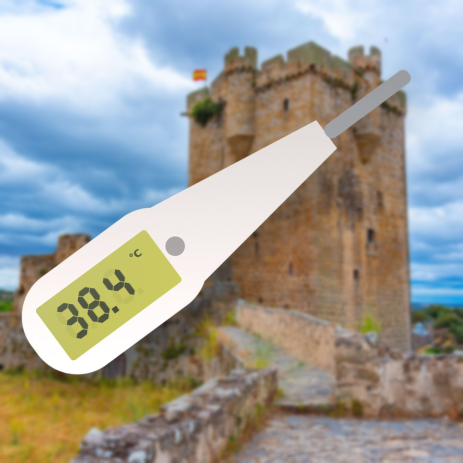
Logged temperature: 38.4 °C
